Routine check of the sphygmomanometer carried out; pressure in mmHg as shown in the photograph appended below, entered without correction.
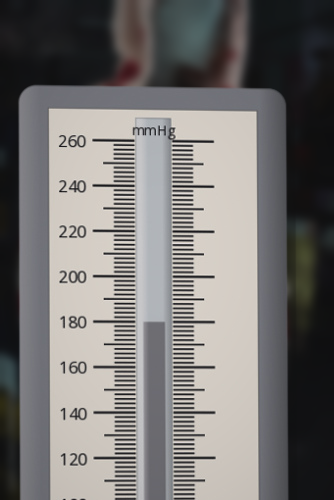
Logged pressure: 180 mmHg
